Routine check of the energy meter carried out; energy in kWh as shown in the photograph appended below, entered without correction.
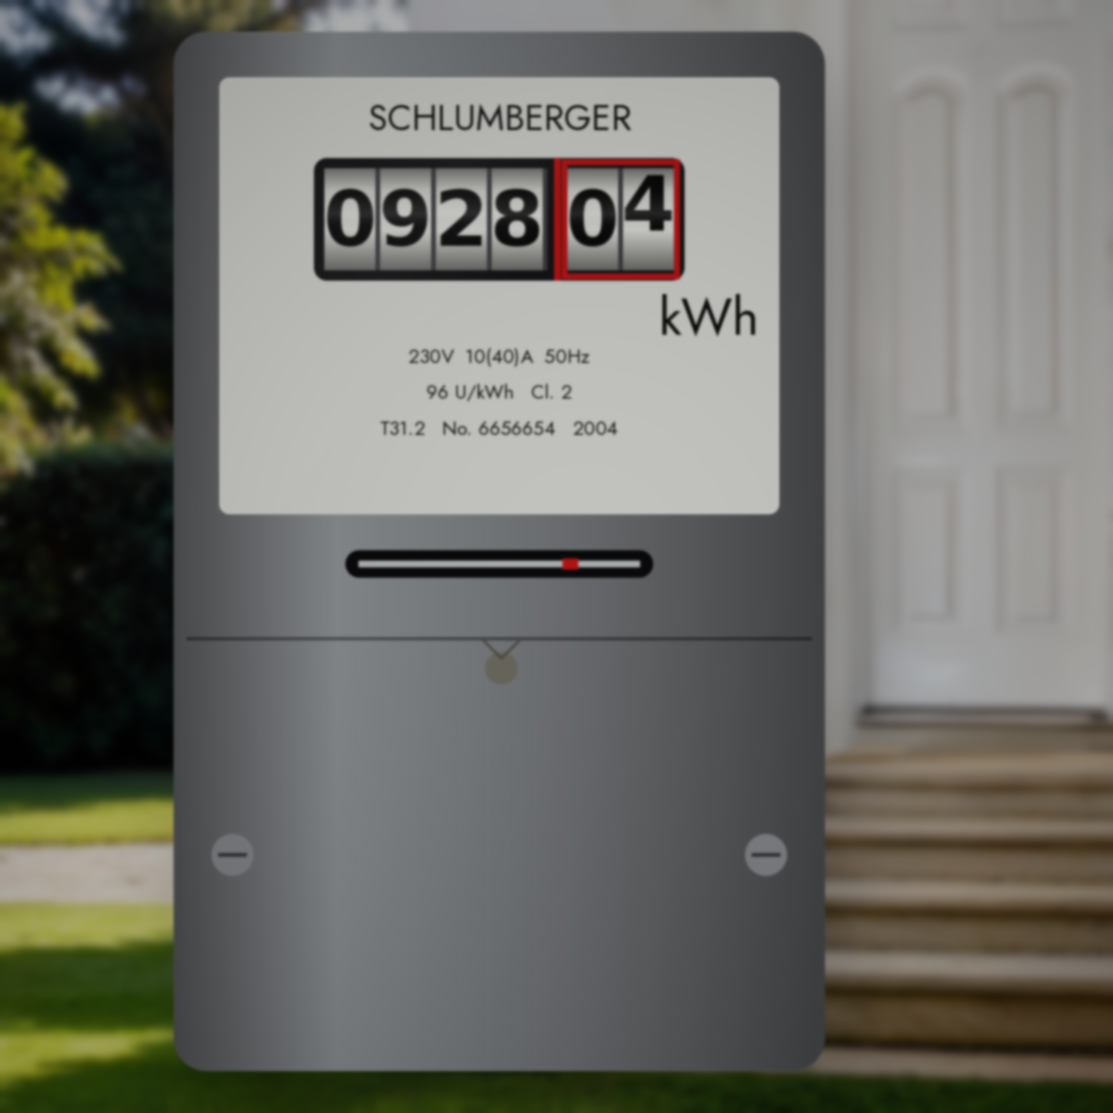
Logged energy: 928.04 kWh
